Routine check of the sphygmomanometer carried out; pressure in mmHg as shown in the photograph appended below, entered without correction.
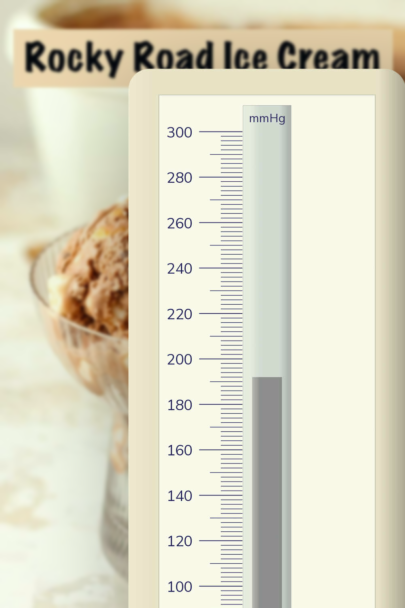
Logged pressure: 192 mmHg
